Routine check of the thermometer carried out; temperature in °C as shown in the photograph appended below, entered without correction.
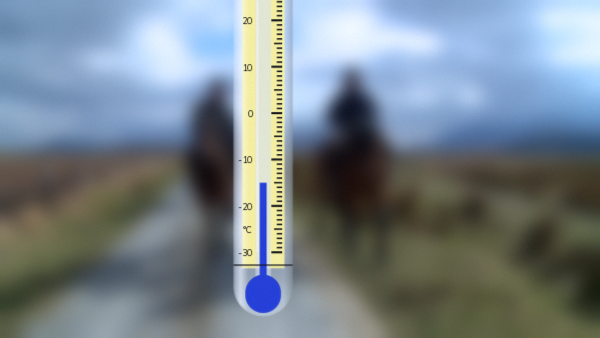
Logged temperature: -15 °C
